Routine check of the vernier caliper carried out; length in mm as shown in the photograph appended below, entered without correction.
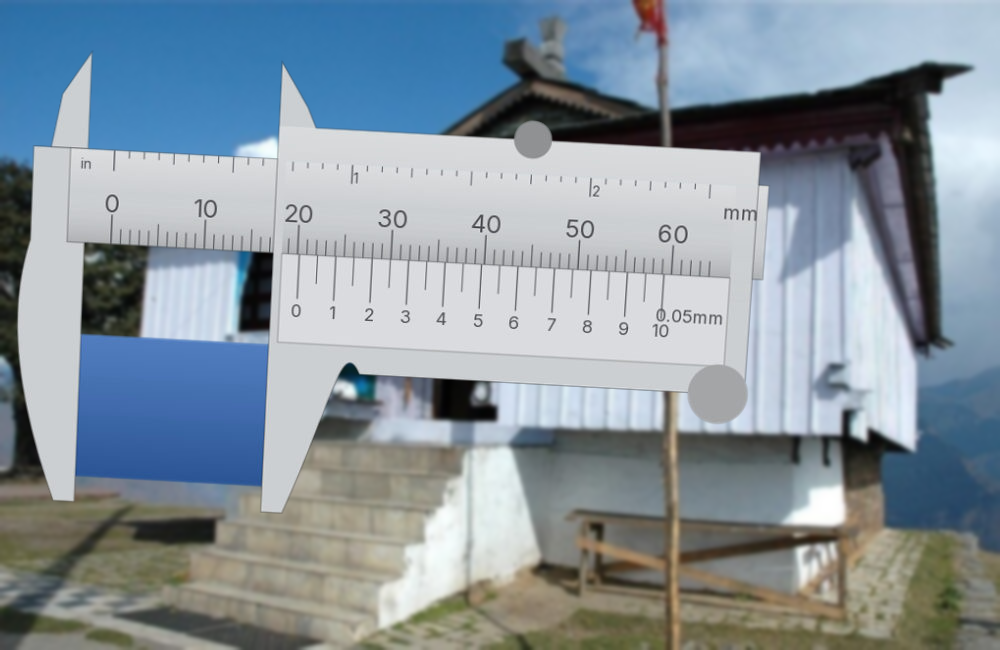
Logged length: 20.2 mm
